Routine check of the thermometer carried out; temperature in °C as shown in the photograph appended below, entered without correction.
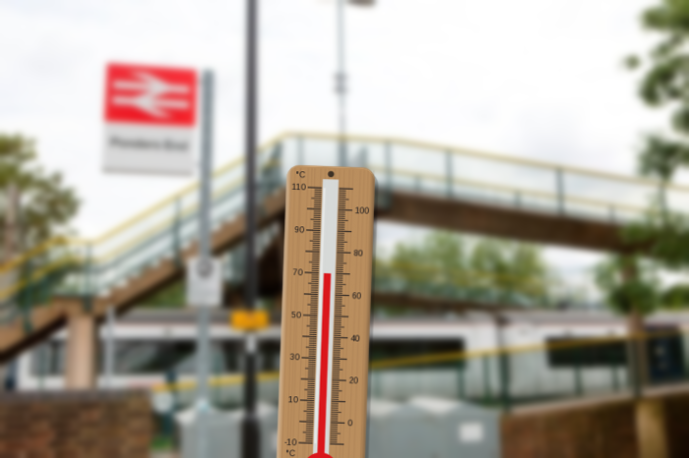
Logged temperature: 70 °C
